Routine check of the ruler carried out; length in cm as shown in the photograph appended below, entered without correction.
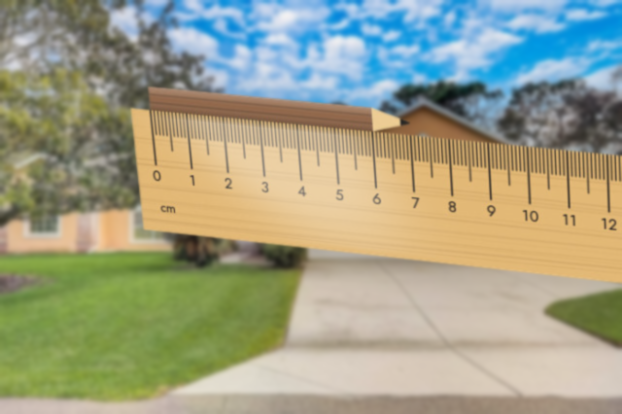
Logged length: 7 cm
